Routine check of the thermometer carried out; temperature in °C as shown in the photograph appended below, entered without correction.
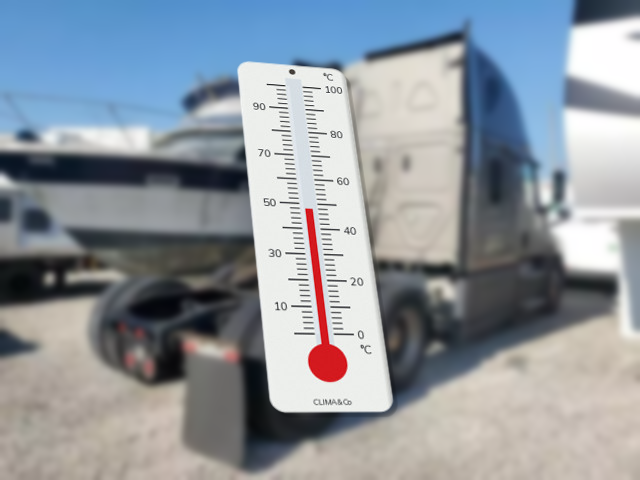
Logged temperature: 48 °C
